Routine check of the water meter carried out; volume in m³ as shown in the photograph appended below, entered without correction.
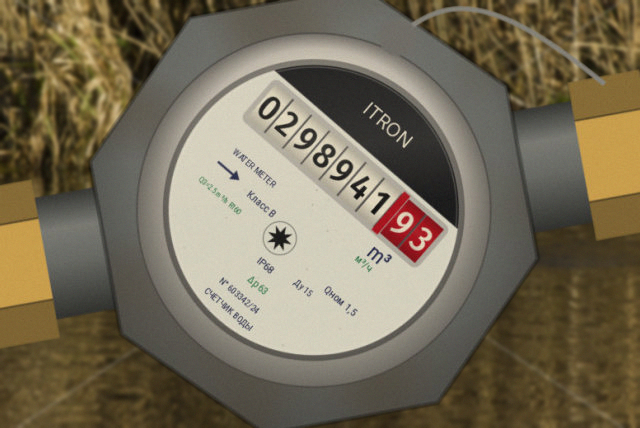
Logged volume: 298941.93 m³
